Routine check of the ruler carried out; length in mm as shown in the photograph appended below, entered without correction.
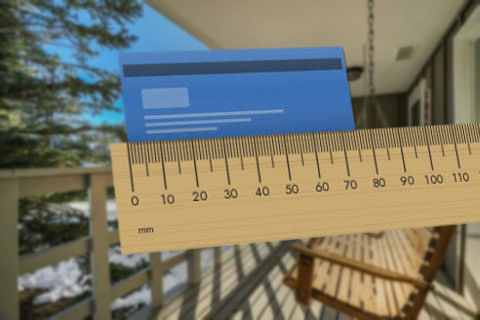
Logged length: 75 mm
